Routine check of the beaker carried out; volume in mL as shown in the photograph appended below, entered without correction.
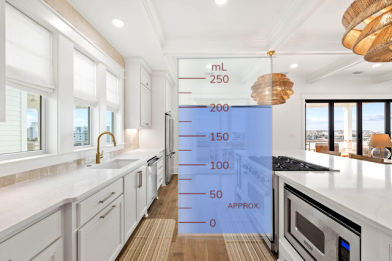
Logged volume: 200 mL
